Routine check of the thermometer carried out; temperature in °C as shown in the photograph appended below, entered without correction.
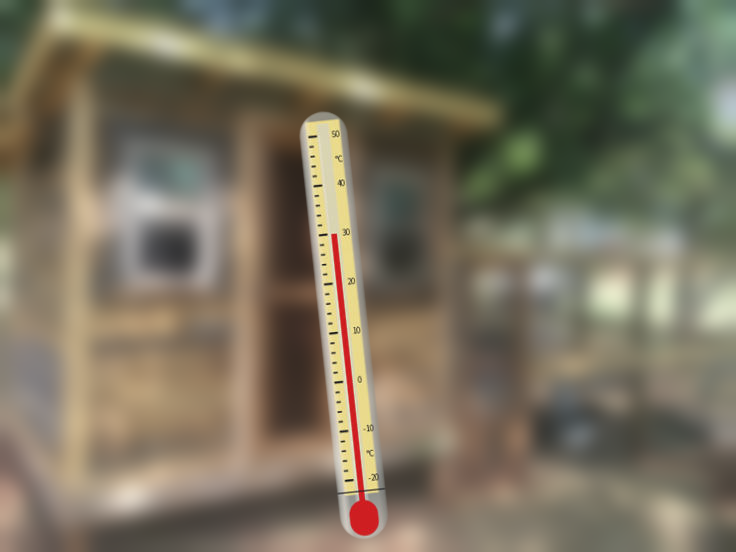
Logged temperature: 30 °C
